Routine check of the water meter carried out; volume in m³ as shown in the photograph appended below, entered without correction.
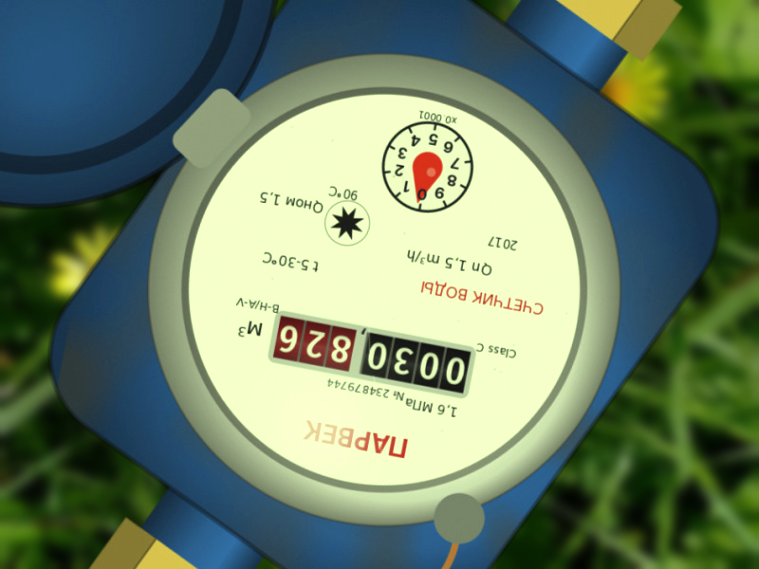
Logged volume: 30.8260 m³
